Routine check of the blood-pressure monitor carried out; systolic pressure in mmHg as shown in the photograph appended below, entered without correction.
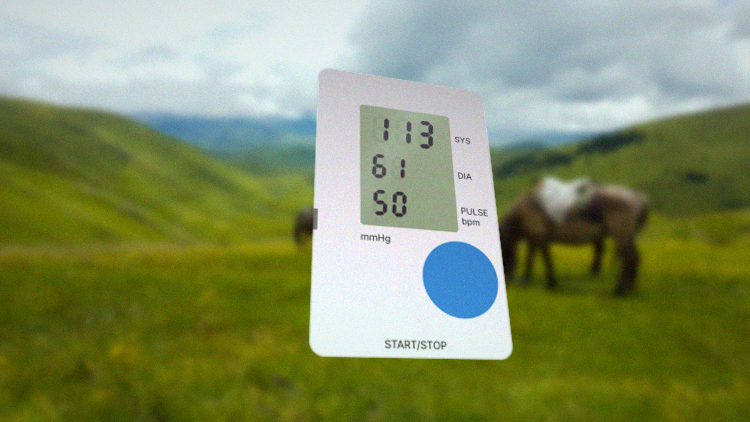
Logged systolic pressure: 113 mmHg
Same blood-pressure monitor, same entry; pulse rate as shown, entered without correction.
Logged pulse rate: 50 bpm
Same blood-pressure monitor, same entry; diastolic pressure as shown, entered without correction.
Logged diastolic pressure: 61 mmHg
